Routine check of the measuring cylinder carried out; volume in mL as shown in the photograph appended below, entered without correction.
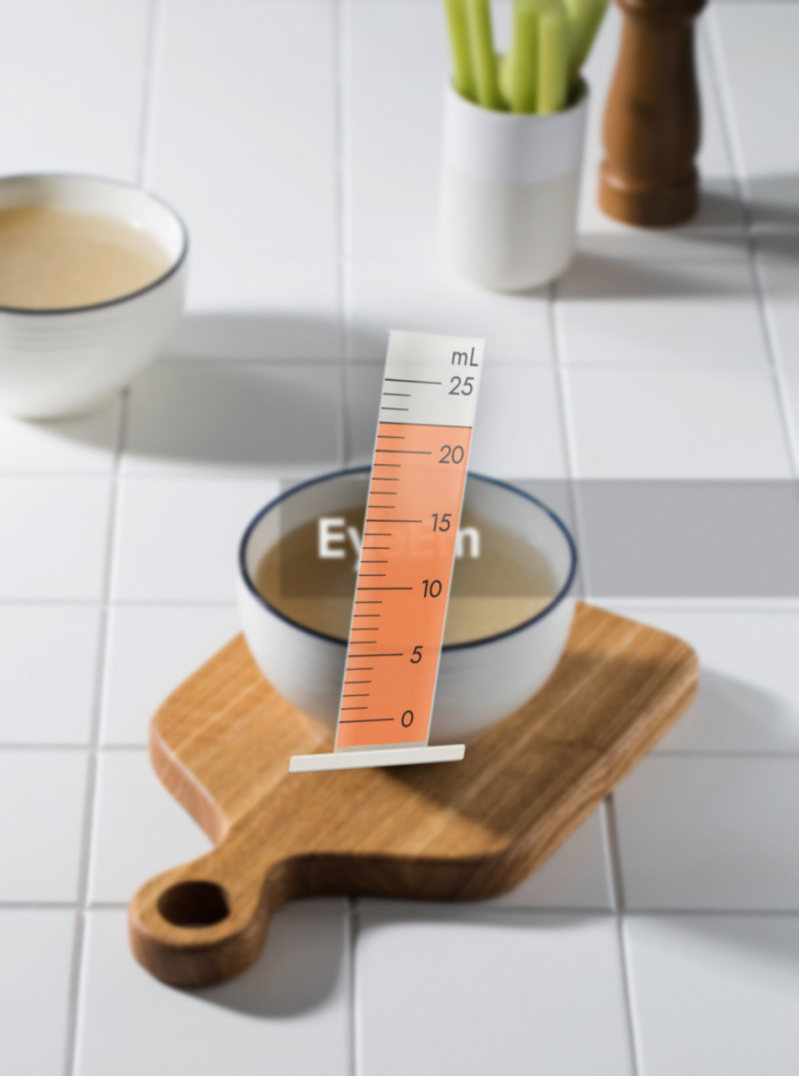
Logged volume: 22 mL
